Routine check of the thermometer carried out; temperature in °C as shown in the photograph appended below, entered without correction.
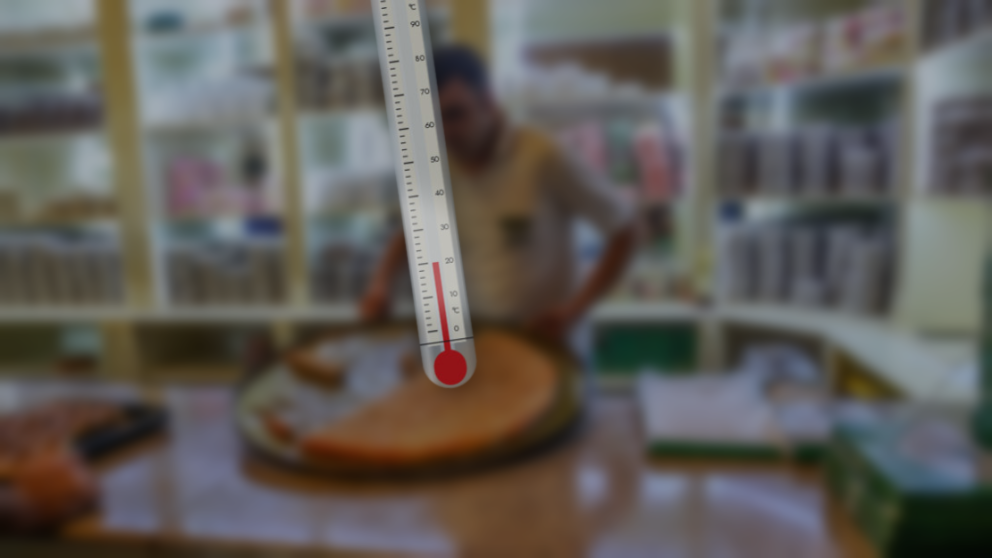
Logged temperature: 20 °C
